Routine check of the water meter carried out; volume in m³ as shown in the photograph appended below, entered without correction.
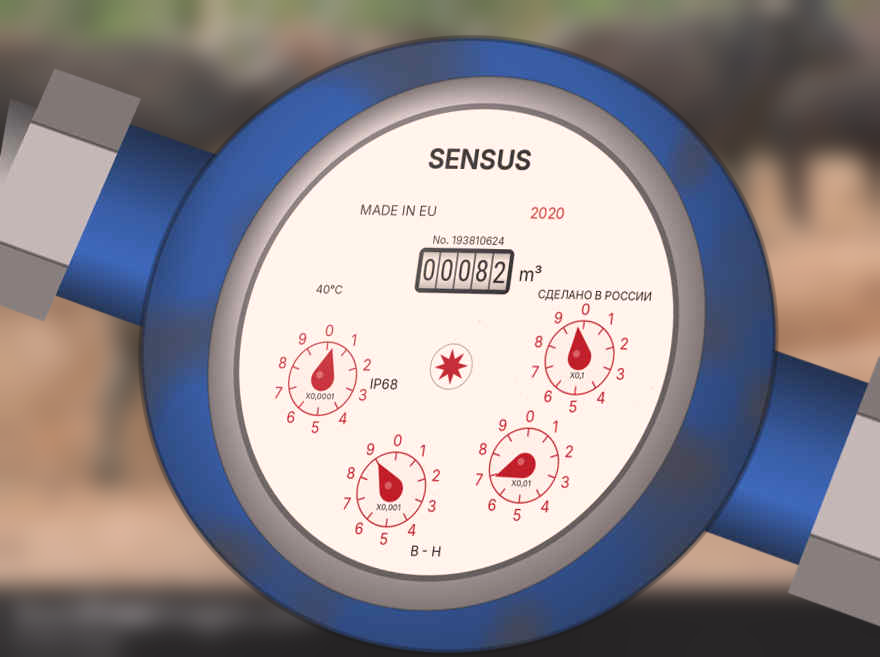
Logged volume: 81.9690 m³
